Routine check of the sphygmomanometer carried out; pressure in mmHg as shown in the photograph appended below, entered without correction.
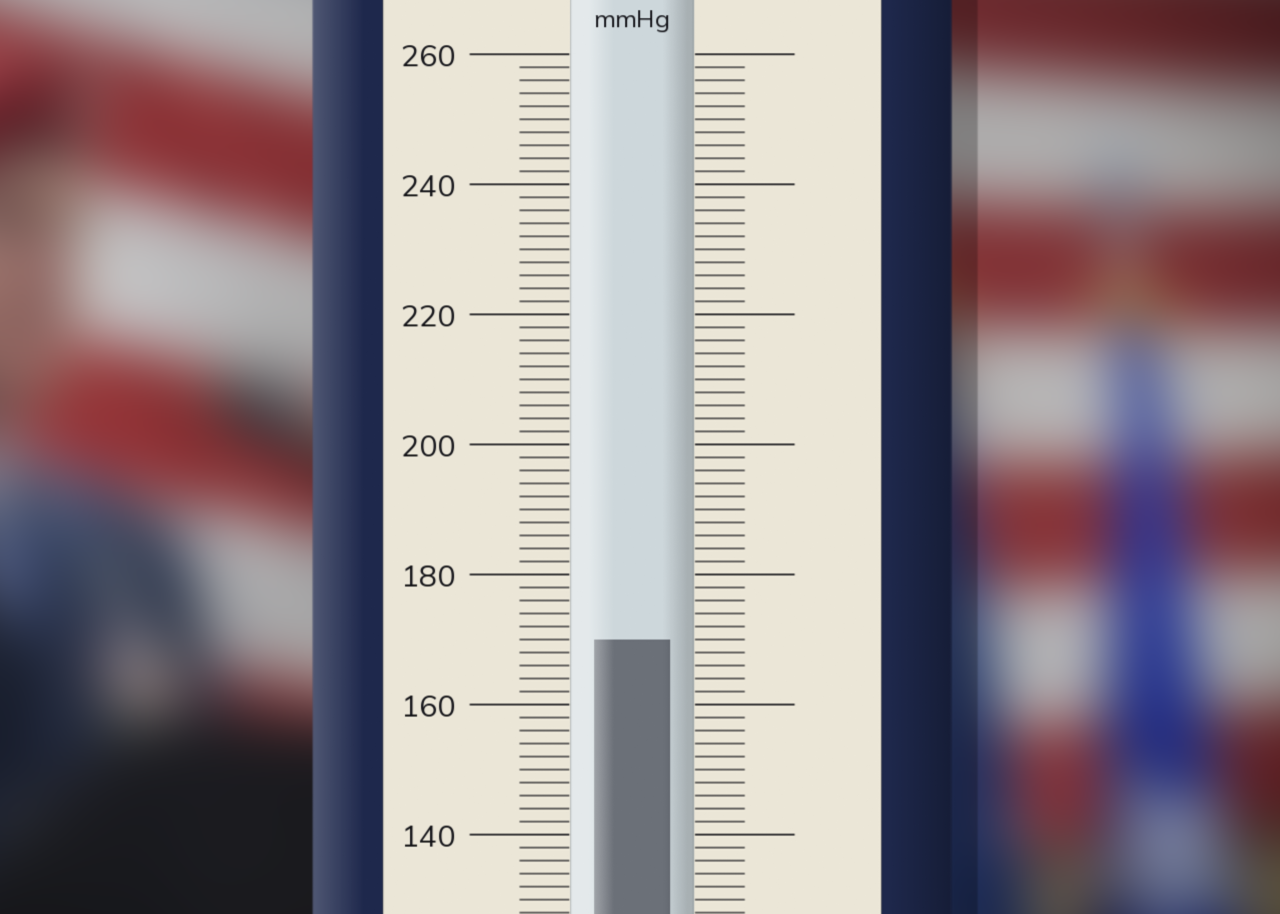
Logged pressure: 170 mmHg
